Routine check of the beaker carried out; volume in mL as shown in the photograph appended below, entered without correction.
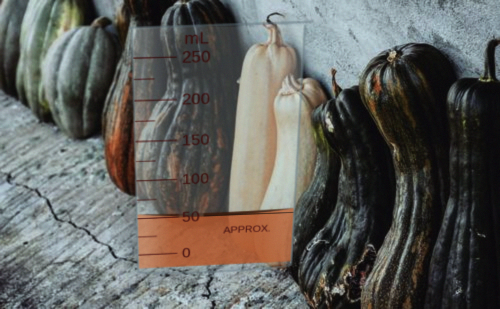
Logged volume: 50 mL
